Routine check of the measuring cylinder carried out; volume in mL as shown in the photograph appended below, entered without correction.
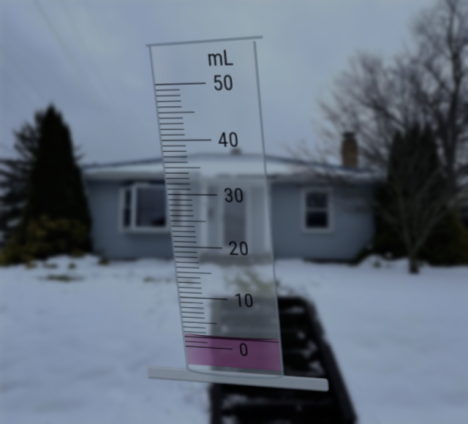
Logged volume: 2 mL
